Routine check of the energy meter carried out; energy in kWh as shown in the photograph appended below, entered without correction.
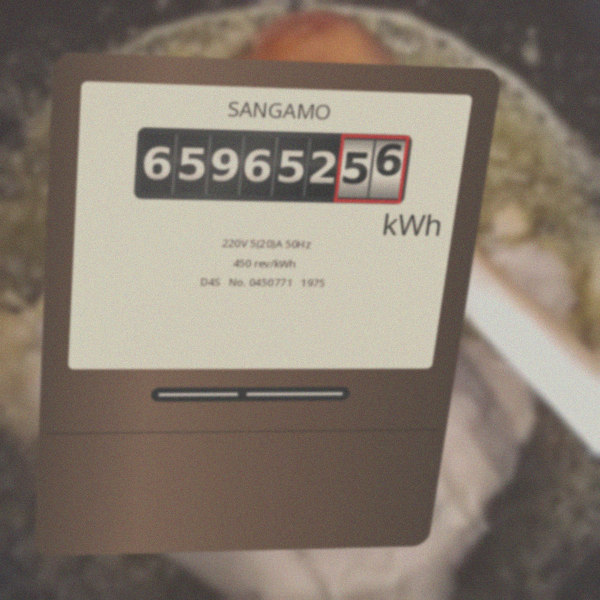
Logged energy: 659652.56 kWh
